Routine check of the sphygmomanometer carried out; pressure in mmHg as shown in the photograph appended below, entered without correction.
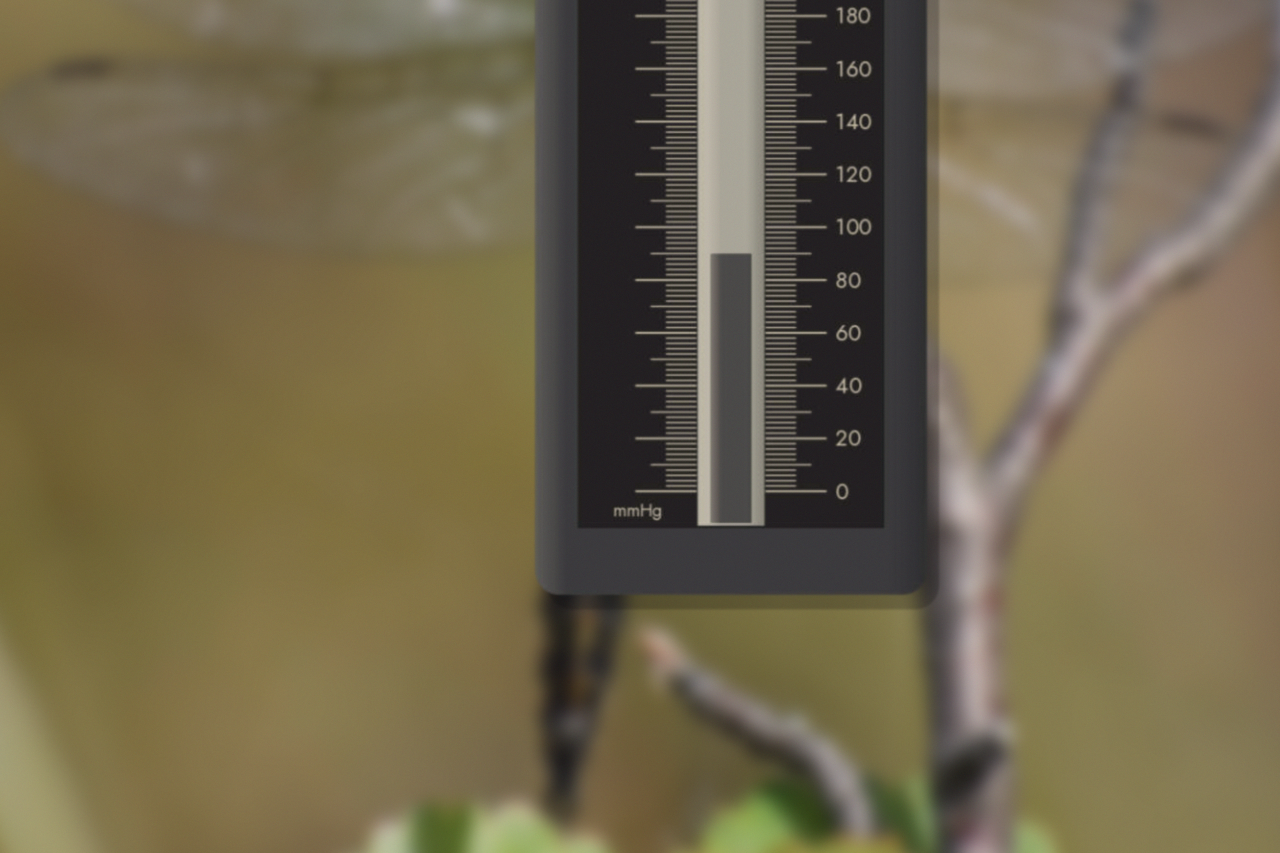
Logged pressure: 90 mmHg
